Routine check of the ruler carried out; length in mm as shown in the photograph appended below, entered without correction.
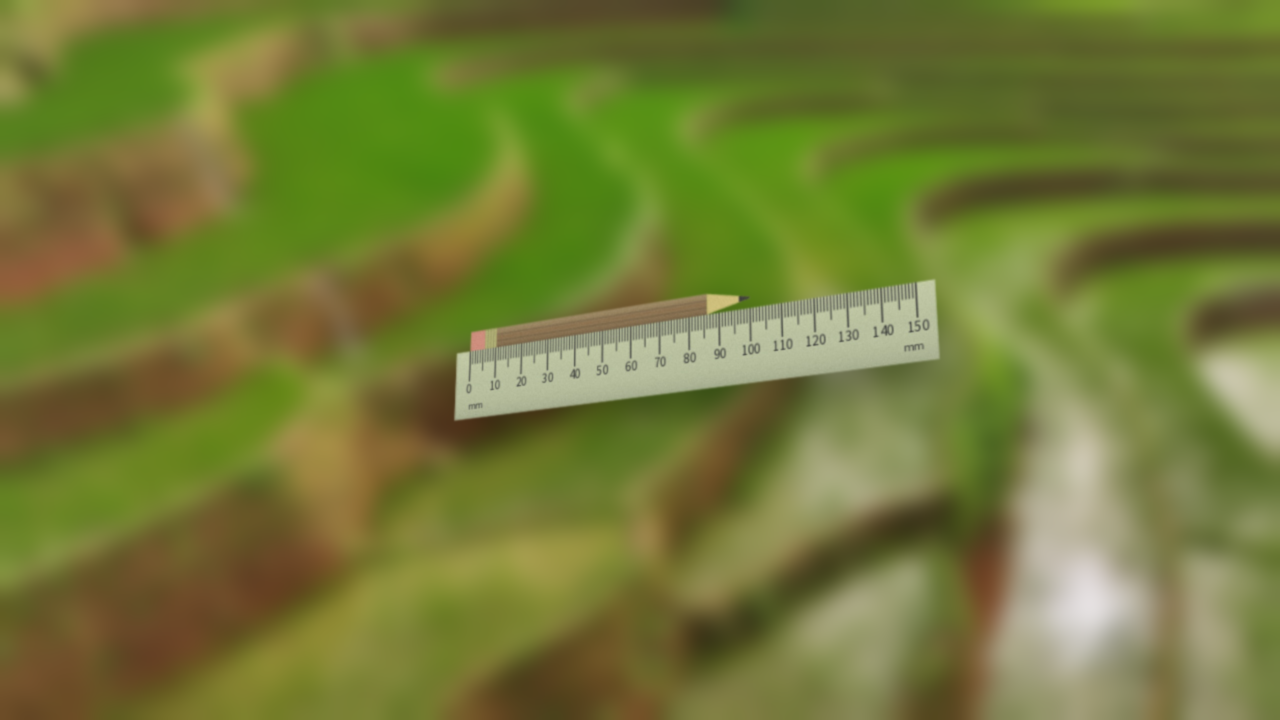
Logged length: 100 mm
